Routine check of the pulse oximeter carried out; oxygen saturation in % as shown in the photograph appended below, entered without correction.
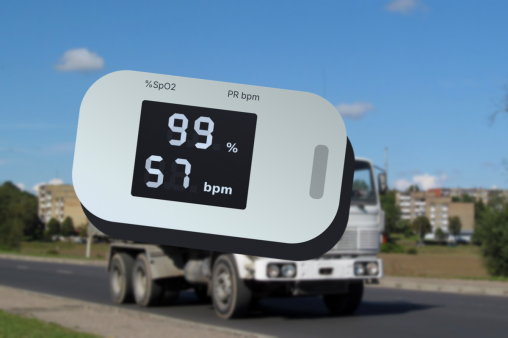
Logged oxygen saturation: 99 %
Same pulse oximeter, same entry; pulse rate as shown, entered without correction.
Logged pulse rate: 57 bpm
